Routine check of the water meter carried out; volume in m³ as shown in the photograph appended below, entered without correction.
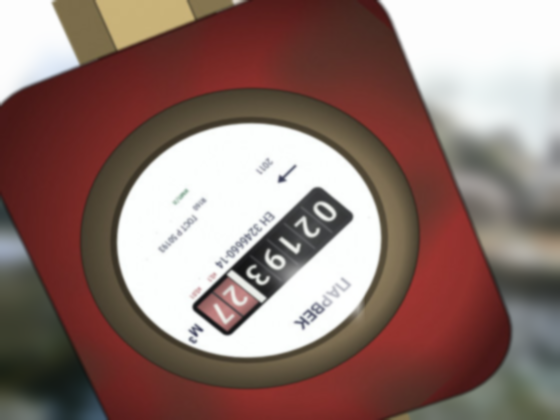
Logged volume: 2193.27 m³
